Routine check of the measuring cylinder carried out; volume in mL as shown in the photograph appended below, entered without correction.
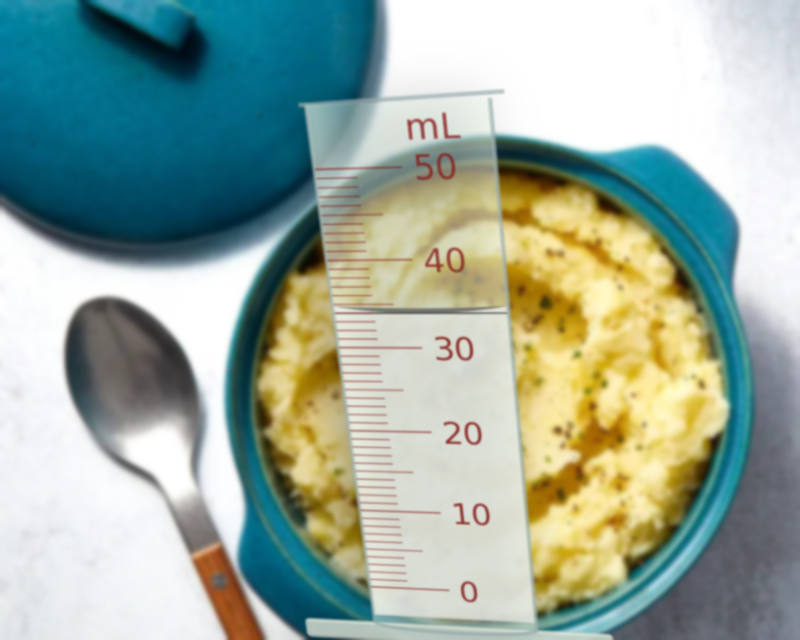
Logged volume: 34 mL
